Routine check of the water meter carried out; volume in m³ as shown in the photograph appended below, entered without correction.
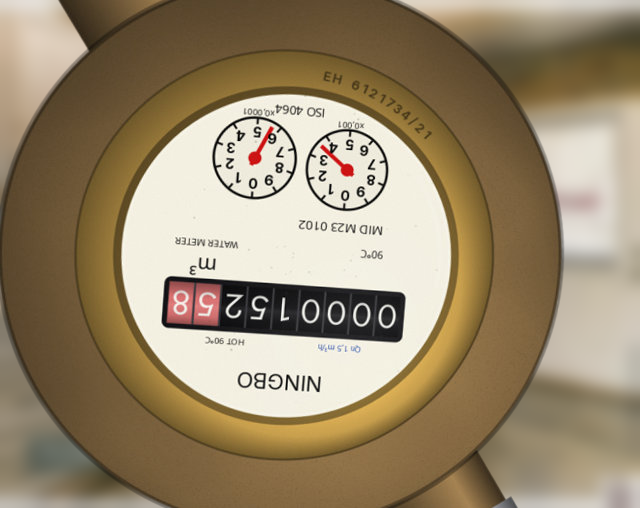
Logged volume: 152.5835 m³
